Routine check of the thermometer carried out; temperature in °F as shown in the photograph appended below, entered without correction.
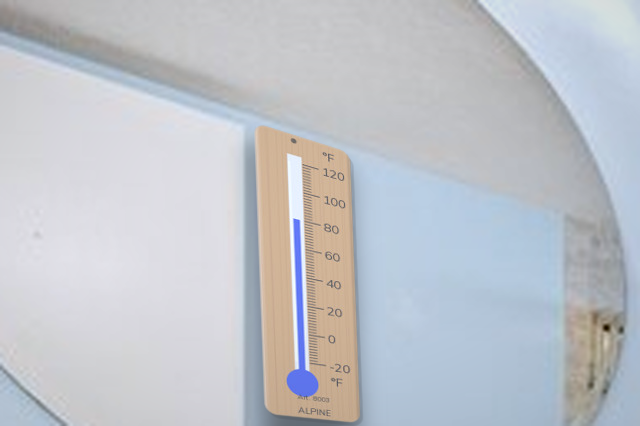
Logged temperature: 80 °F
